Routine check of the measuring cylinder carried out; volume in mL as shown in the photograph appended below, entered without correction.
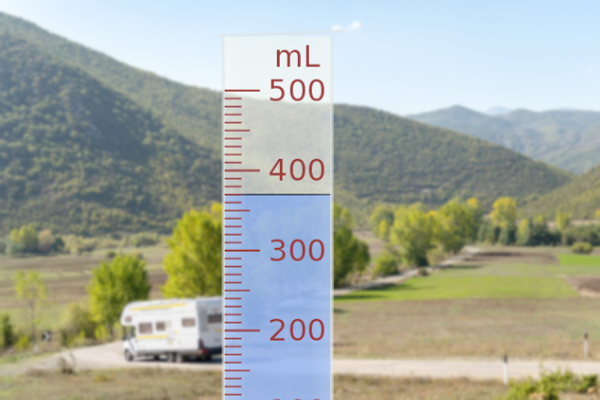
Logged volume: 370 mL
